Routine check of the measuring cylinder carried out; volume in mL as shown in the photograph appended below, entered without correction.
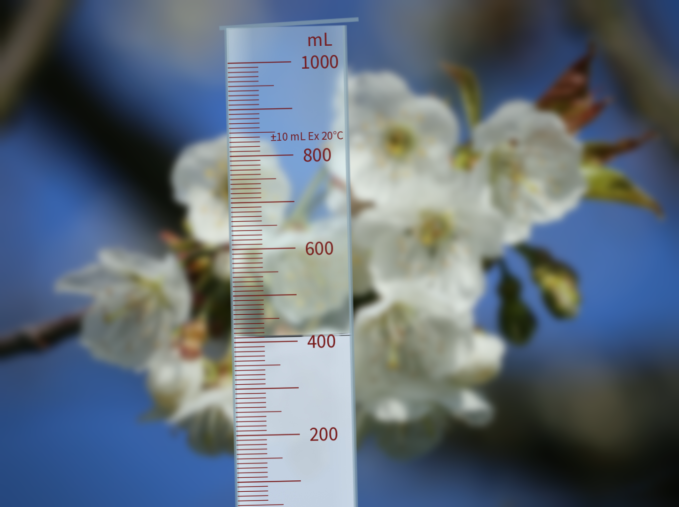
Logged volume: 410 mL
